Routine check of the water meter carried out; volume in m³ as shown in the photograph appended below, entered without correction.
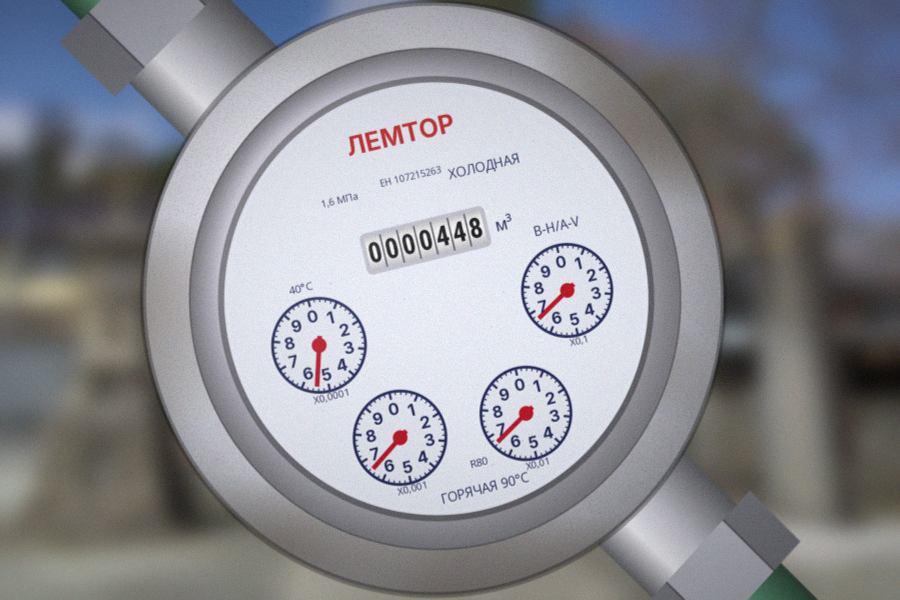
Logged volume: 448.6665 m³
